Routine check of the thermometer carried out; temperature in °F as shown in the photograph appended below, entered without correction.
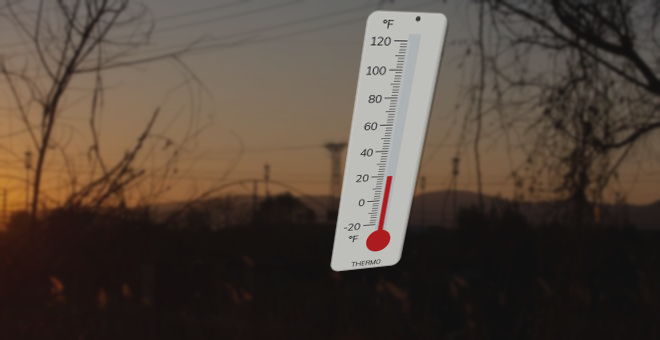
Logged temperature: 20 °F
